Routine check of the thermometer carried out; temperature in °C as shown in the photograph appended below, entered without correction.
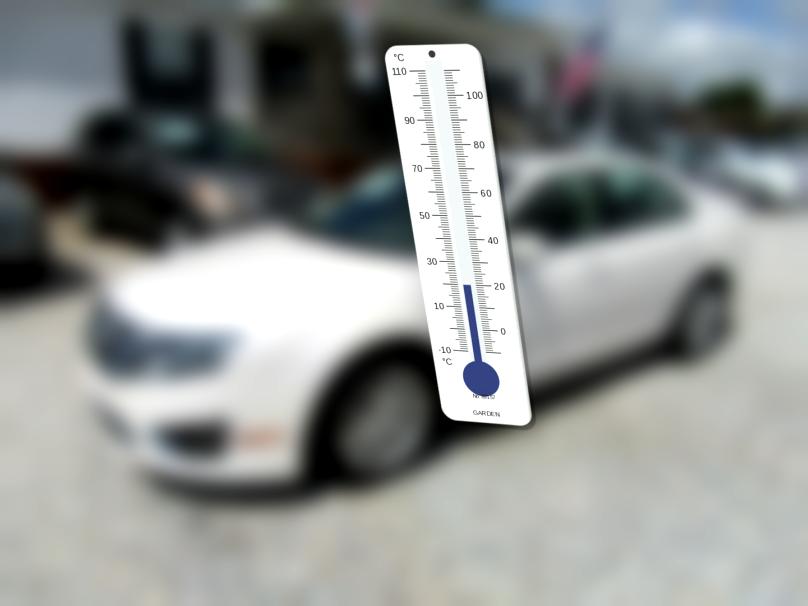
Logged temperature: 20 °C
